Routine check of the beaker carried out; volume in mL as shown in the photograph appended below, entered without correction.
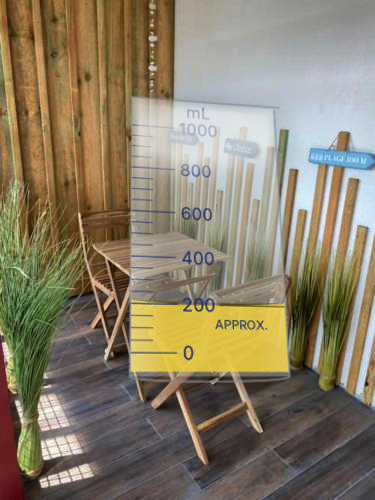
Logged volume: 200 mL
